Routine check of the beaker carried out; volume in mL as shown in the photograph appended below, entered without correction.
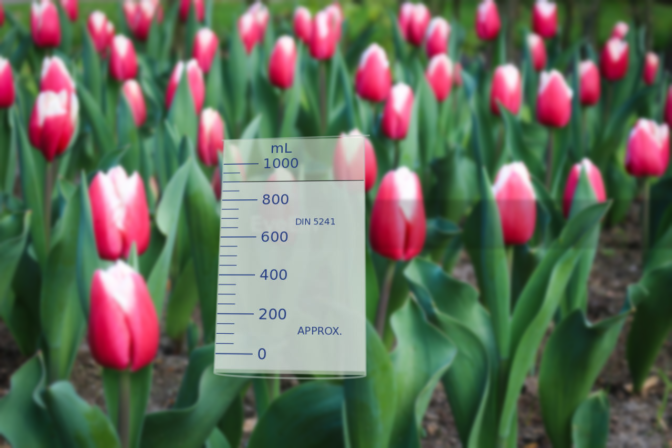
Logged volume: 900 mL
